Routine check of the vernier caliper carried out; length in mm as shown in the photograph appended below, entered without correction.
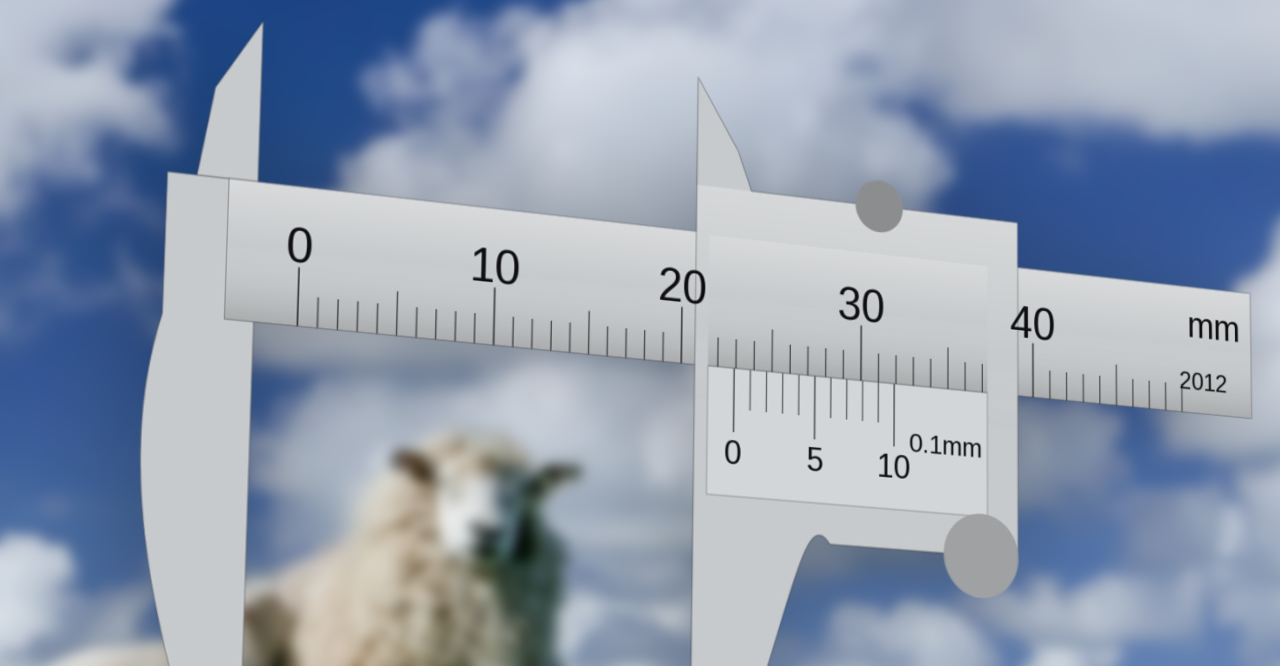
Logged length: 22.9 mm
